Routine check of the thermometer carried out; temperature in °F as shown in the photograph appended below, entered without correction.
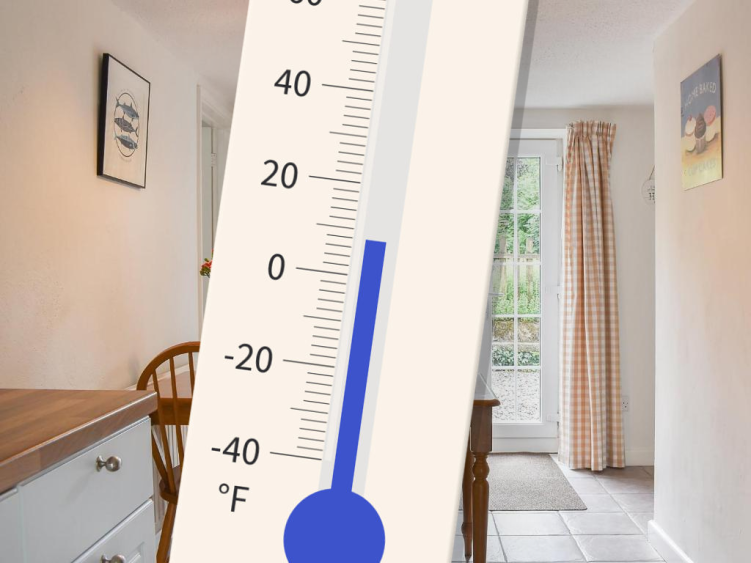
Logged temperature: 8 °F
